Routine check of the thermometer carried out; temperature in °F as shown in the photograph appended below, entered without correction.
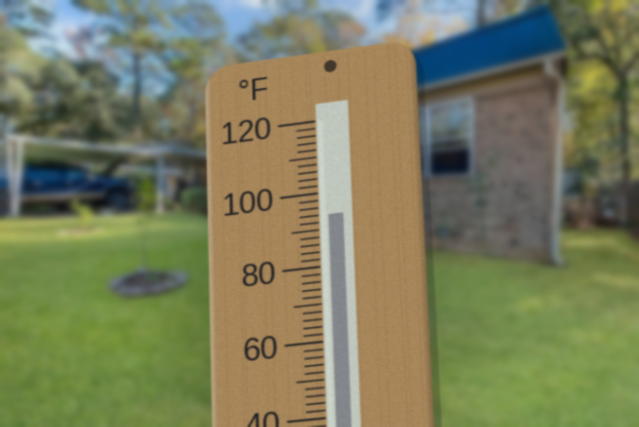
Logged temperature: 94 °F
